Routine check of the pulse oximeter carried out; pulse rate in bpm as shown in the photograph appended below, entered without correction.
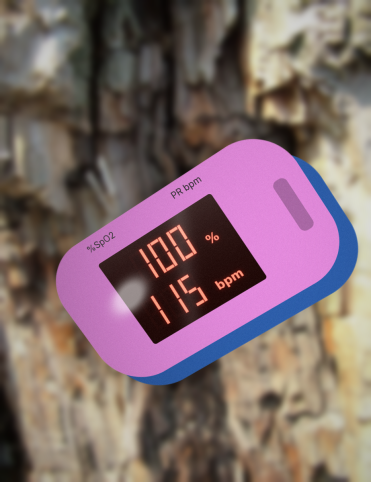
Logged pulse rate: 115 bpm
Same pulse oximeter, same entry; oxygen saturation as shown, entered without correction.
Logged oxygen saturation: 100 %
